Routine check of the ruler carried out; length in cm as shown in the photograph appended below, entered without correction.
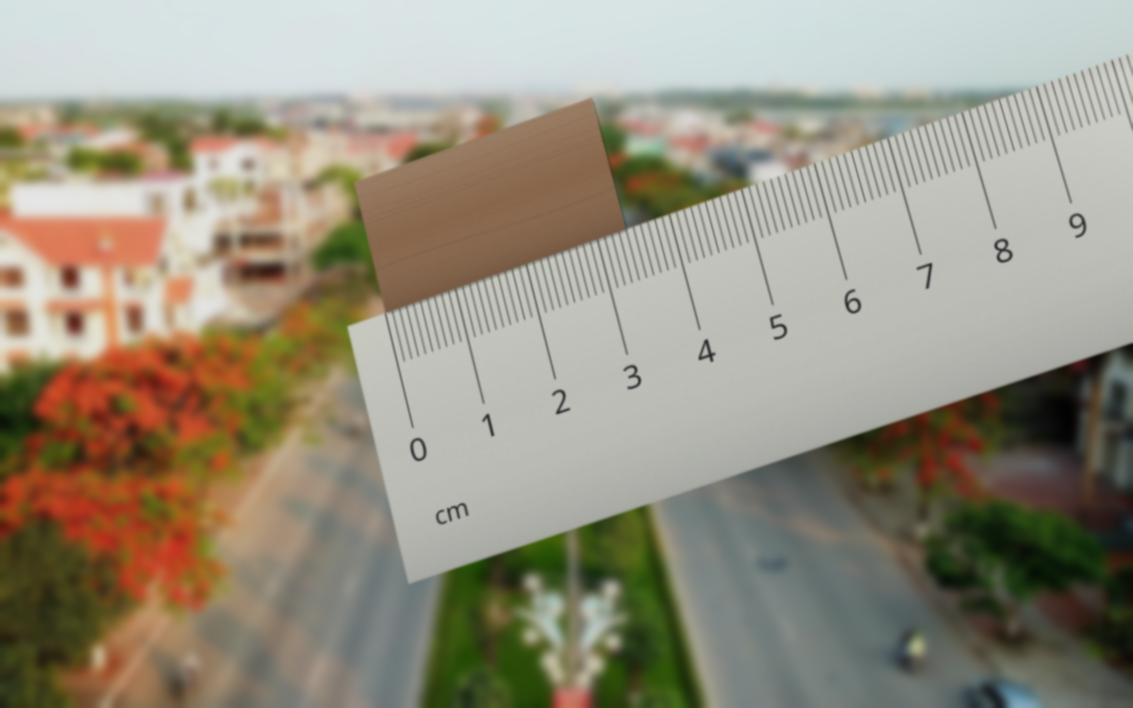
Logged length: 3.4 cm
